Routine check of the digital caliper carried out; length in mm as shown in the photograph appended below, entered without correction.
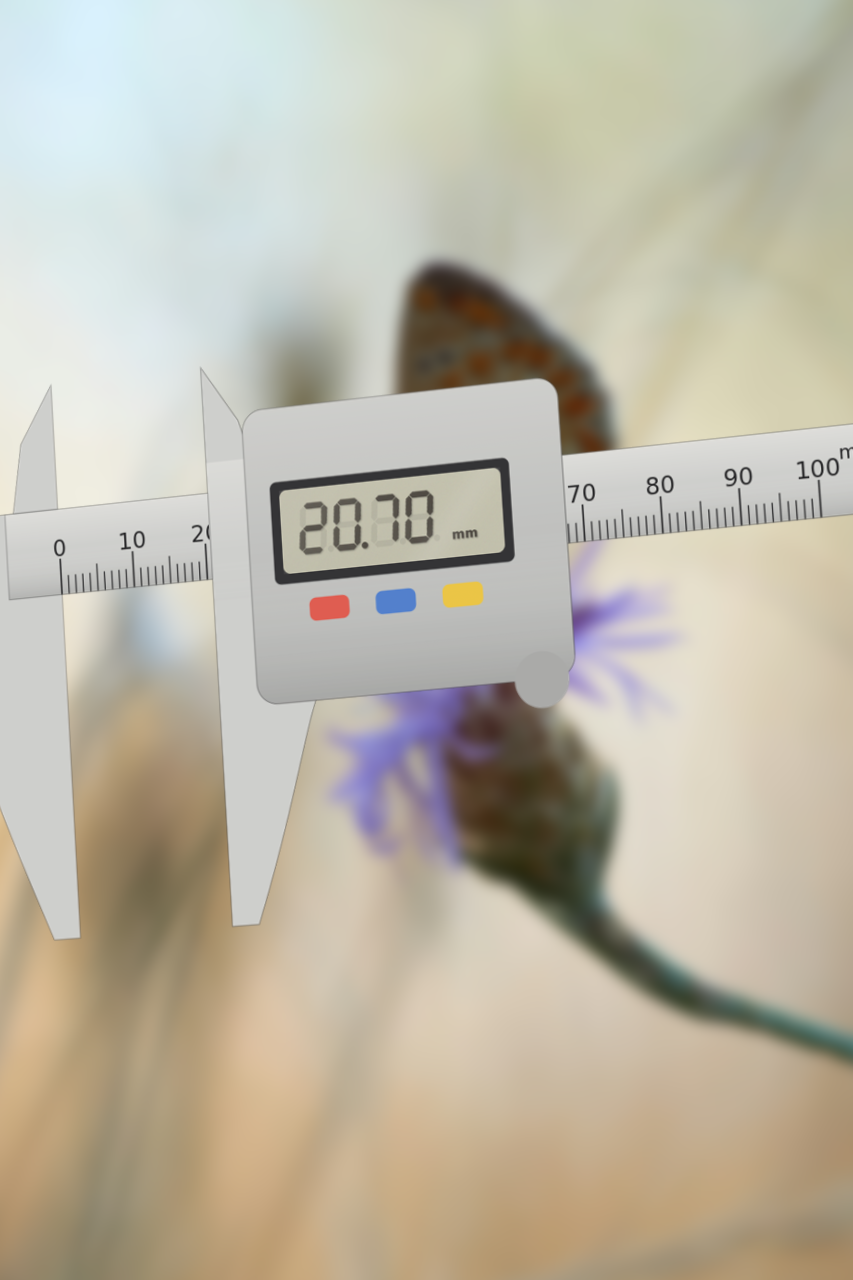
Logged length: 20.70 mm
